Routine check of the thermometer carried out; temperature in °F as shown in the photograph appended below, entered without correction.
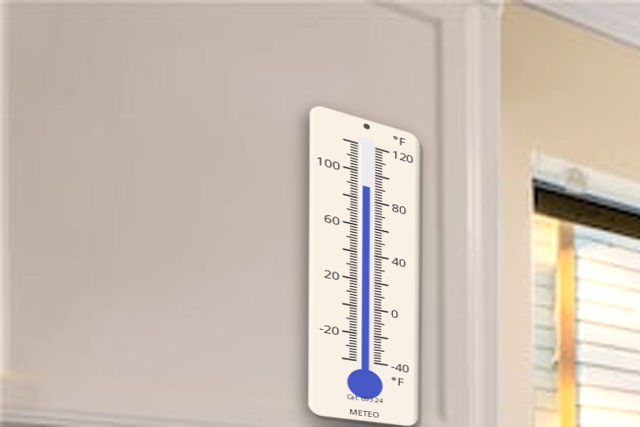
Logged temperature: 90 °F
